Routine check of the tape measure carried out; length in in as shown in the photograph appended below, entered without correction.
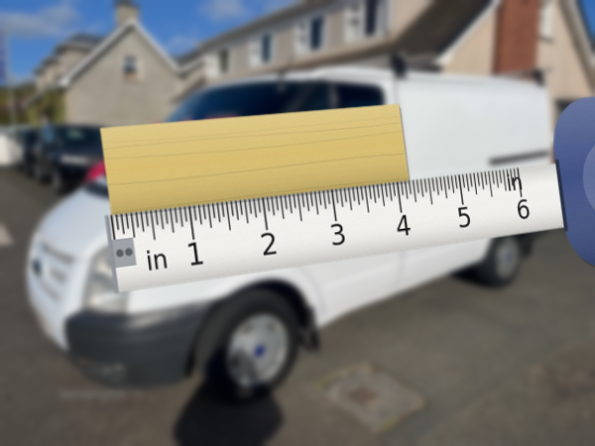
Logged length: 4.1875 in
